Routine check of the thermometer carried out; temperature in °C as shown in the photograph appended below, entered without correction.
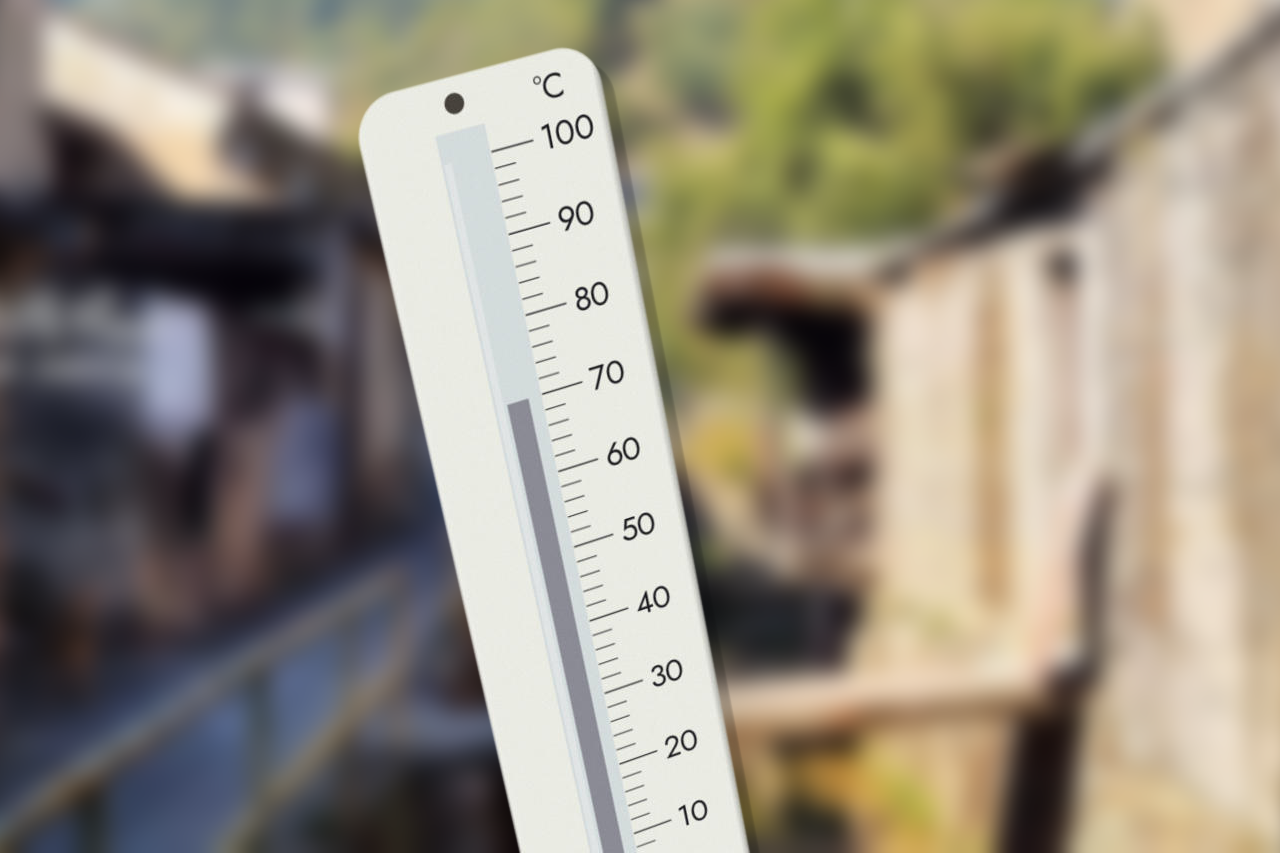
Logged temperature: 70 °C
